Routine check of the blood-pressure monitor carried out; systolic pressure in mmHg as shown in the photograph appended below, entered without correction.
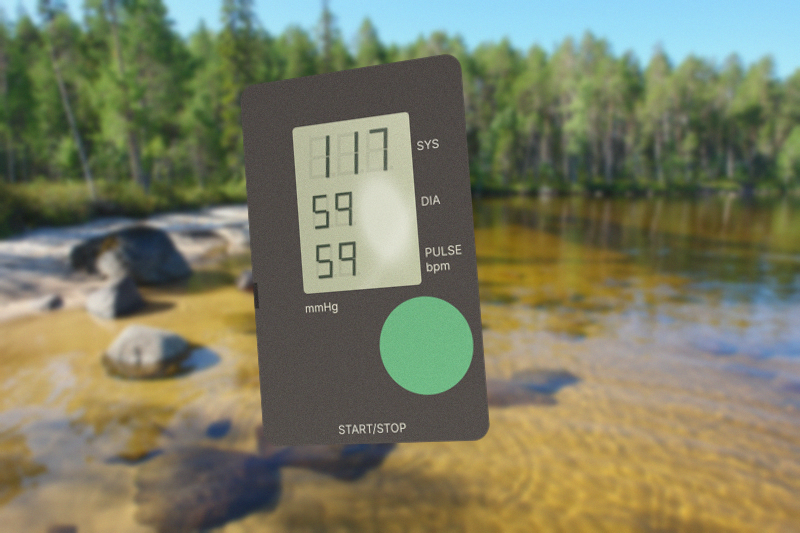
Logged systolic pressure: 117 mmHg
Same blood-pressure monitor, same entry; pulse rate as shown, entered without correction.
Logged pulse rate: 59 bpm
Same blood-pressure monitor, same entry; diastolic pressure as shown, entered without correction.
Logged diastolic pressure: 59 mmHg
